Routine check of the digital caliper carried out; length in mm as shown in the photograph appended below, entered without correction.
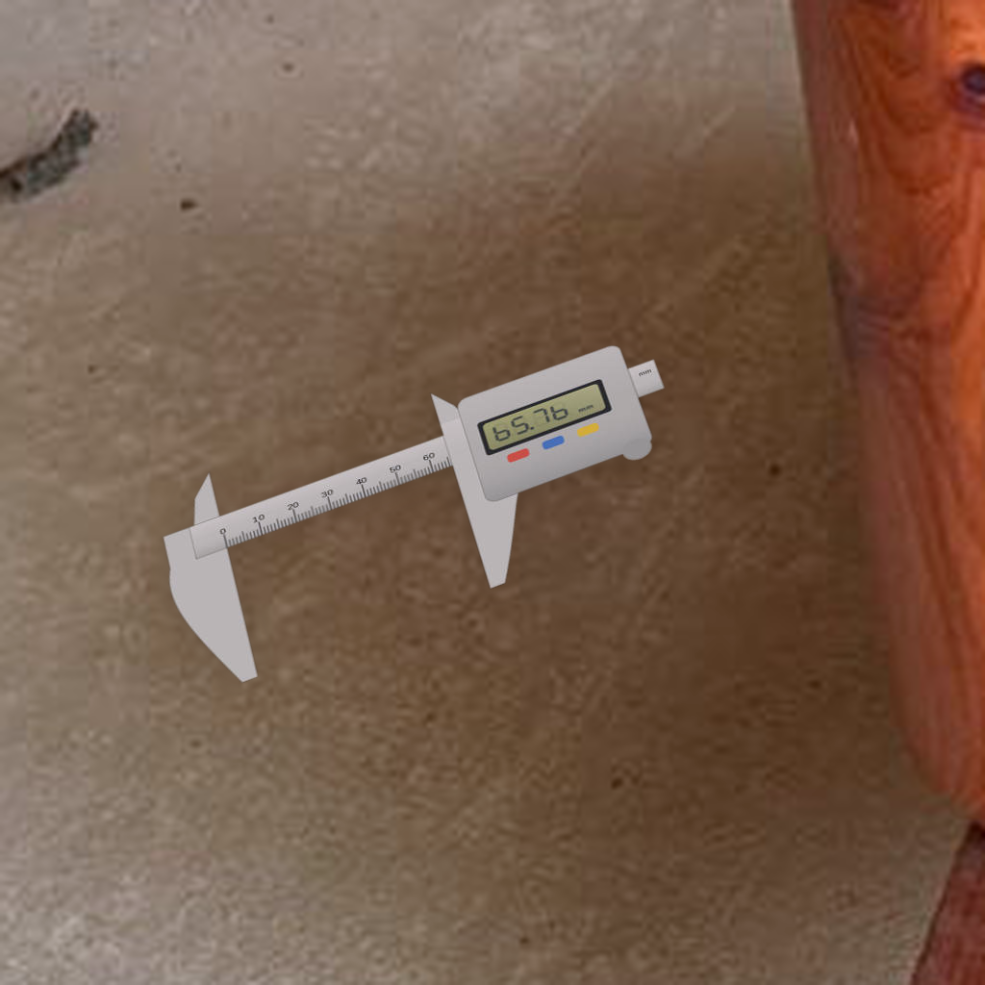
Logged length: 65.76 mm
